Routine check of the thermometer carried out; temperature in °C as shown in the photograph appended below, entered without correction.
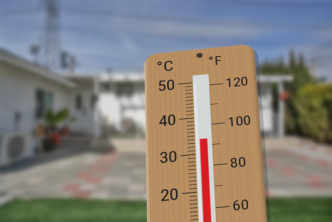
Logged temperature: 34 °C
